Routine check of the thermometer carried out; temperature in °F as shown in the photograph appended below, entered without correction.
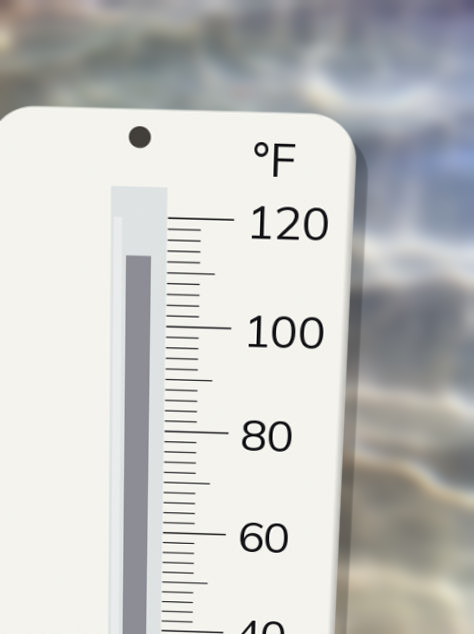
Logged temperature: 113 °F
